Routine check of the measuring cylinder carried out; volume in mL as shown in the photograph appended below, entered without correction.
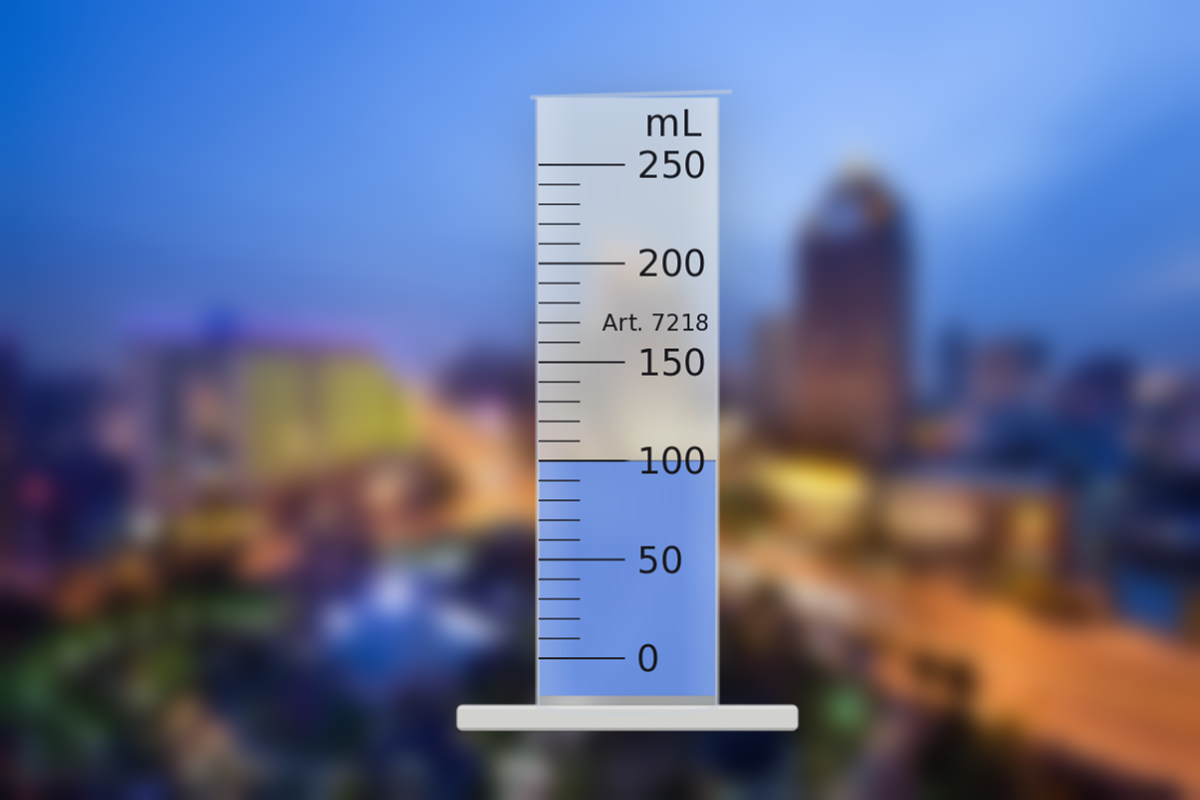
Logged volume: 100 mL
